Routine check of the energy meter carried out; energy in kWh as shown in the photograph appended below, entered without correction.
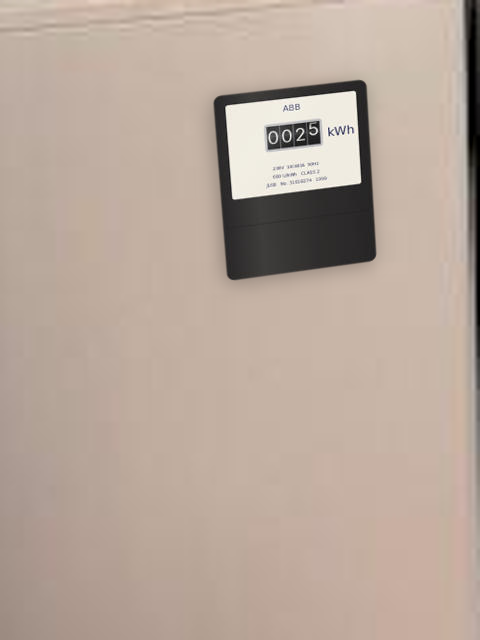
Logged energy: 25 kWh
